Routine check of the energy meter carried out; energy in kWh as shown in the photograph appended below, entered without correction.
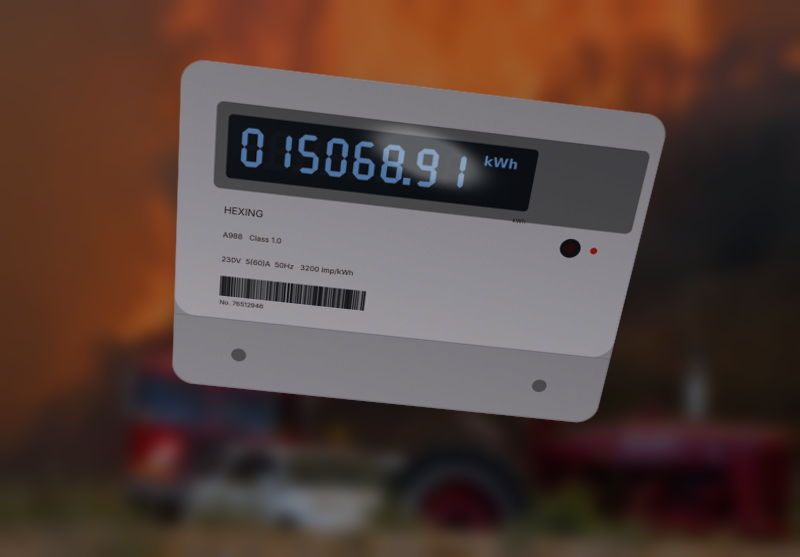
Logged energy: 15068.91 kWh
